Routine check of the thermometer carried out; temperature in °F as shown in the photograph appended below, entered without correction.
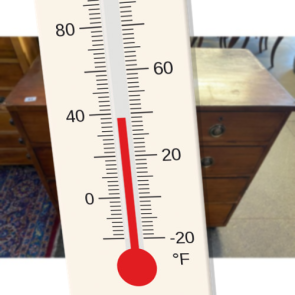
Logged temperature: 38 °F
